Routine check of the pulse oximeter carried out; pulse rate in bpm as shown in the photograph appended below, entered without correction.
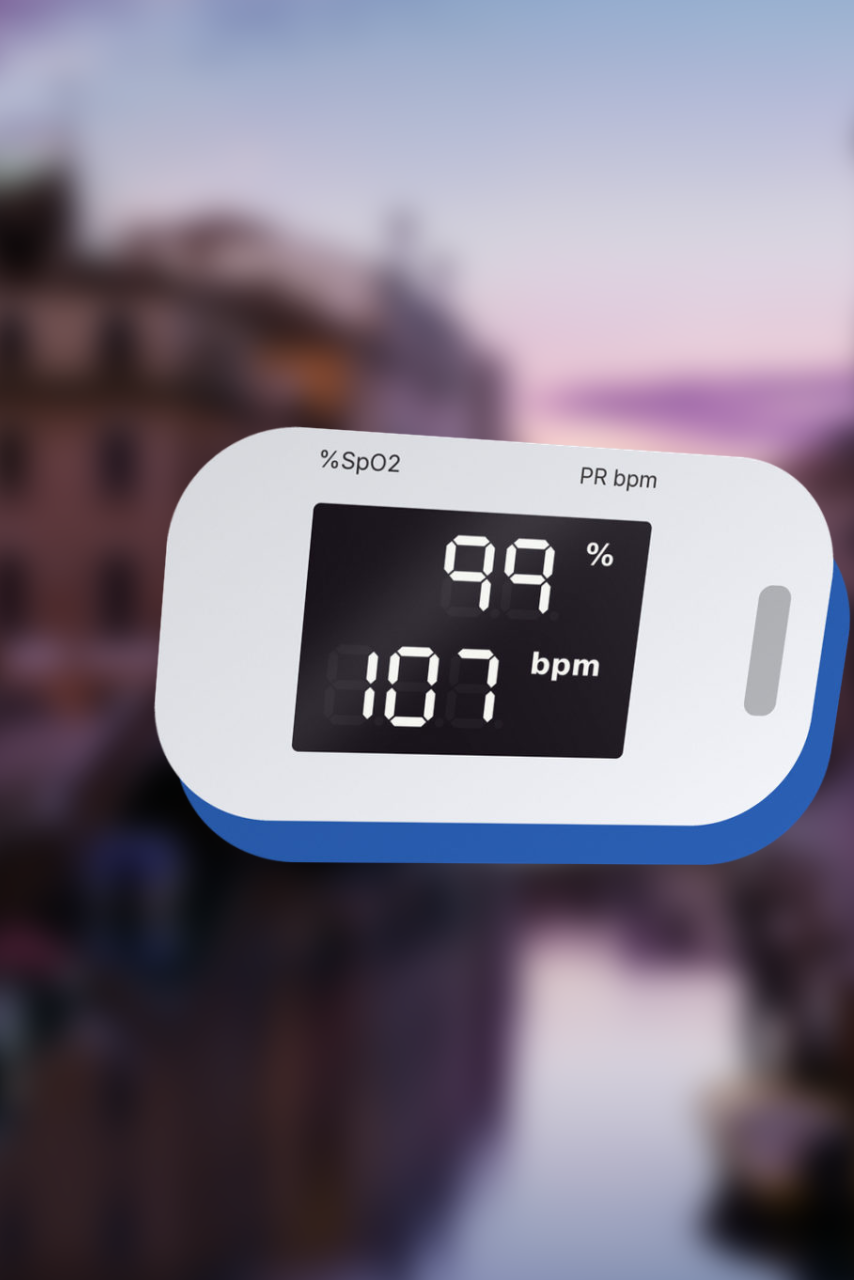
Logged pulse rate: 107 bpm
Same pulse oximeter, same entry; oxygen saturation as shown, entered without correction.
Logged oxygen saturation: 99 %
